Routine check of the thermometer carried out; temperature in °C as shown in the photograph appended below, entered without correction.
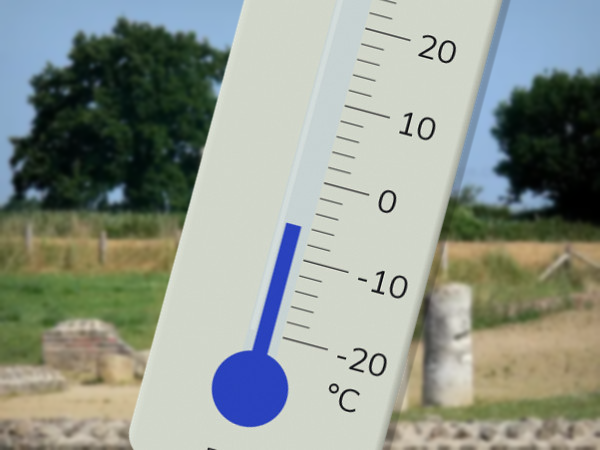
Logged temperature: -6 °C
